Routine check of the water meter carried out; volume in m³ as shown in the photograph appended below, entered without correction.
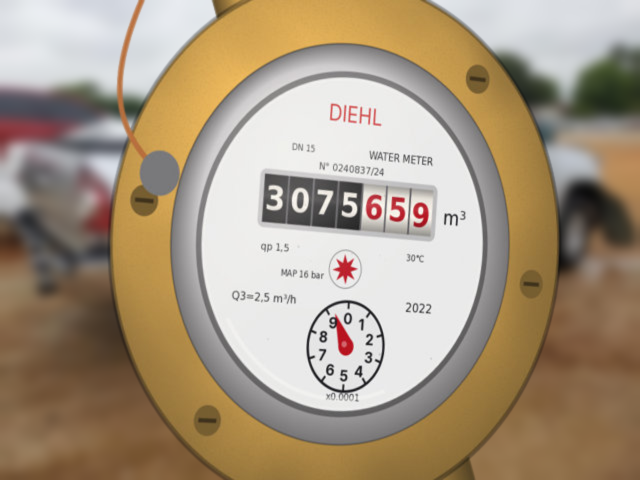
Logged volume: 3075.6589 m³
